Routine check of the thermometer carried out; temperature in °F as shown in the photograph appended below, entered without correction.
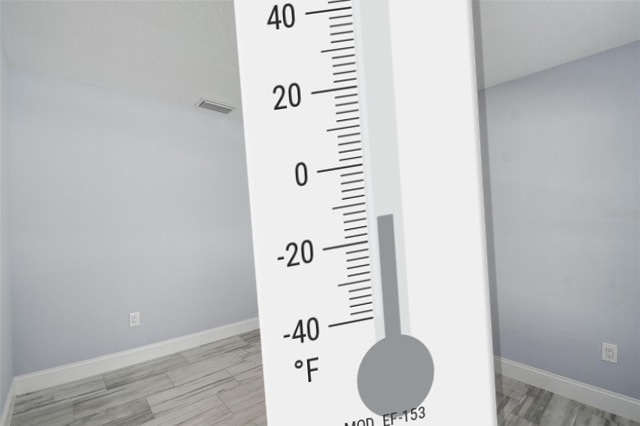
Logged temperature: -14 °F
